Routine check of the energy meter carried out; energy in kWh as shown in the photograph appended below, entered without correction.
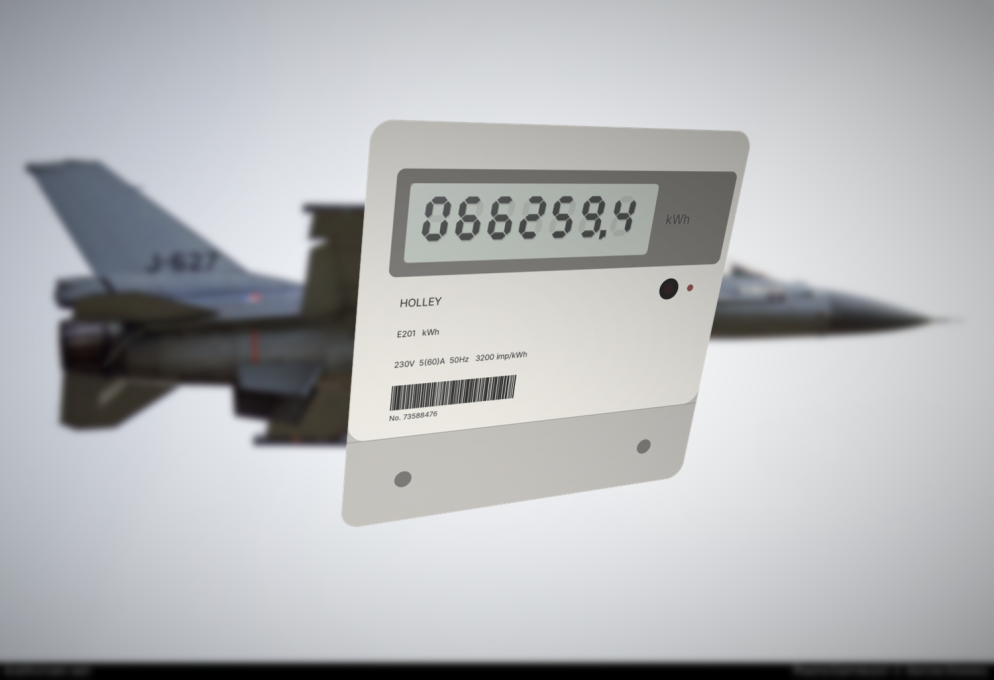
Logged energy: 66259.4 kWh
